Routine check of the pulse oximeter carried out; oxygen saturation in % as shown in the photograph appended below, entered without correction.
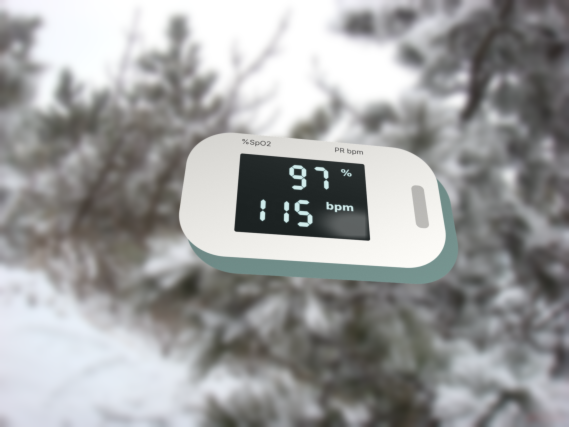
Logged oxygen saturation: 97 %
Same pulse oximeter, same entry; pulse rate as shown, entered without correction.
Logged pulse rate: 115 bpm
